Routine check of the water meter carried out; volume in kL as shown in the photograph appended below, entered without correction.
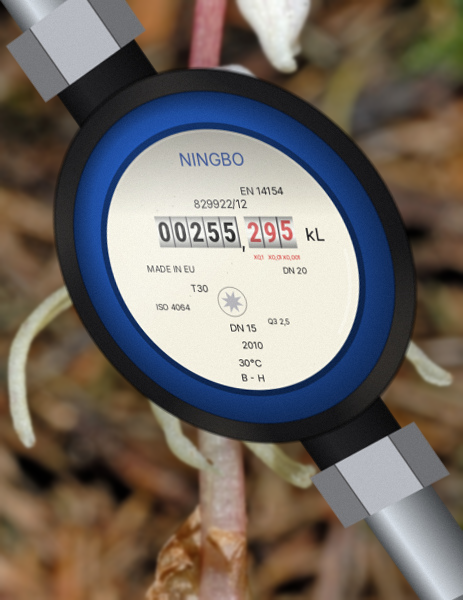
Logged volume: 255.295 kL
